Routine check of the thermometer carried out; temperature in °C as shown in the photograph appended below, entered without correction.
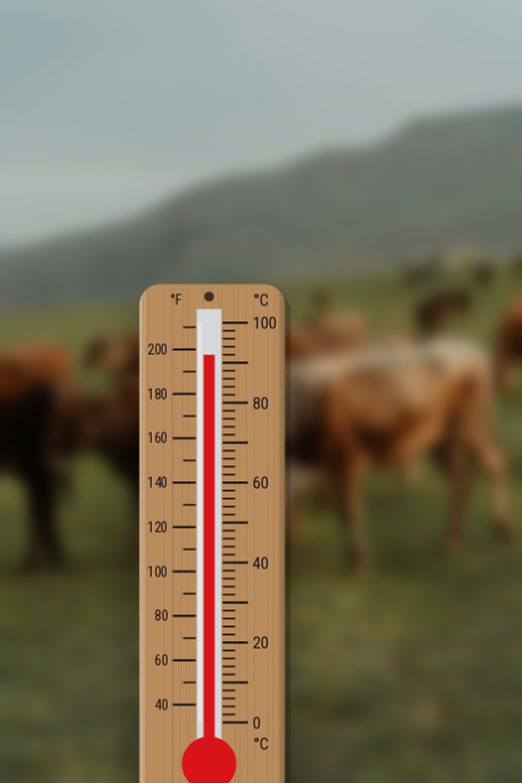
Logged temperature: 92 °C
